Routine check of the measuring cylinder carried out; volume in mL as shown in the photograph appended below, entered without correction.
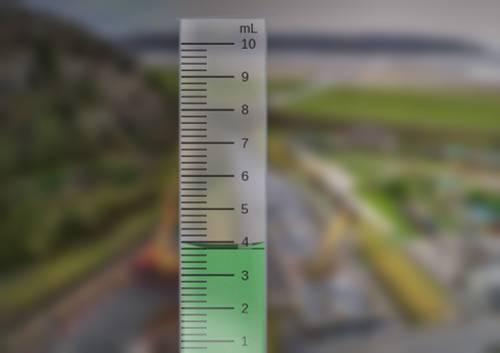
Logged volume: 3.8 mL
